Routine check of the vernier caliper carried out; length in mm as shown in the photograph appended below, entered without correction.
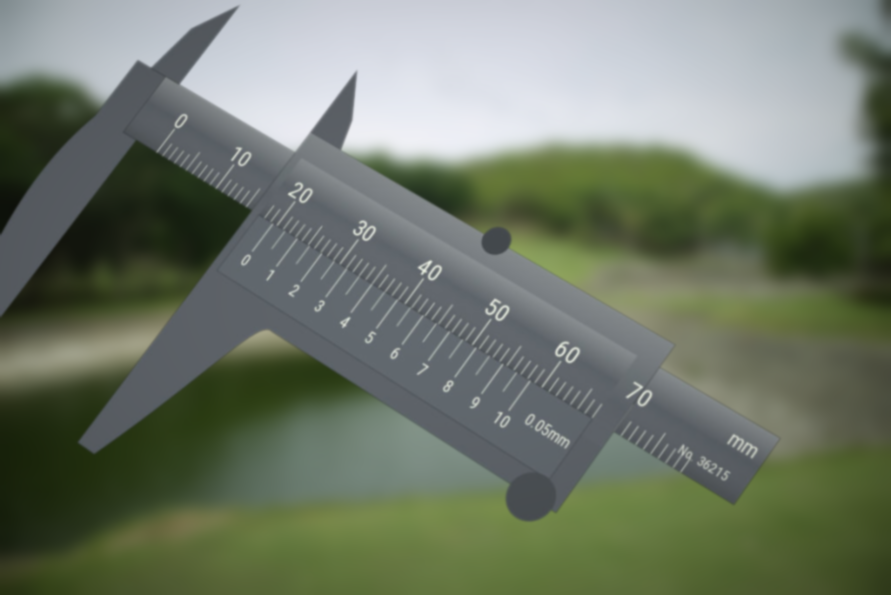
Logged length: 19.4 mm
